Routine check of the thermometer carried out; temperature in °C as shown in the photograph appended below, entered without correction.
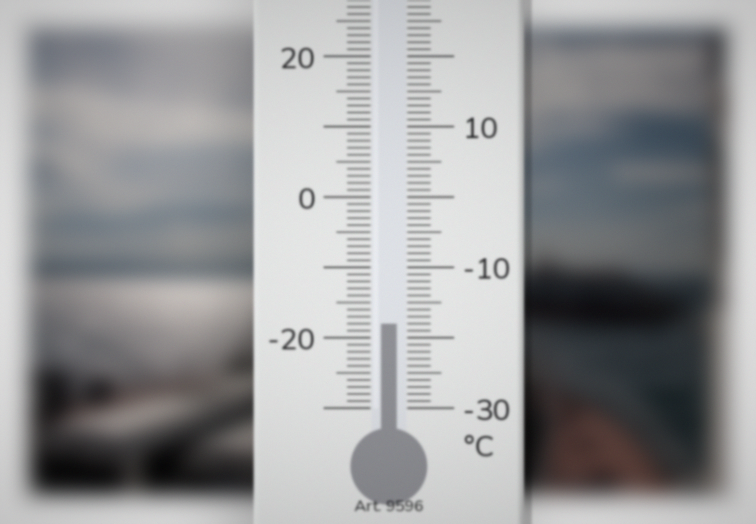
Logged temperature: -18 °C
